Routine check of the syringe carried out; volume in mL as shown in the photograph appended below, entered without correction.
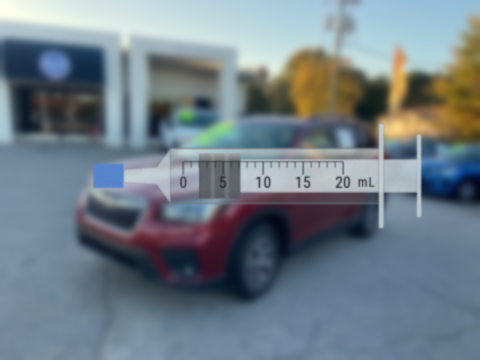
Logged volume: 2 mL
